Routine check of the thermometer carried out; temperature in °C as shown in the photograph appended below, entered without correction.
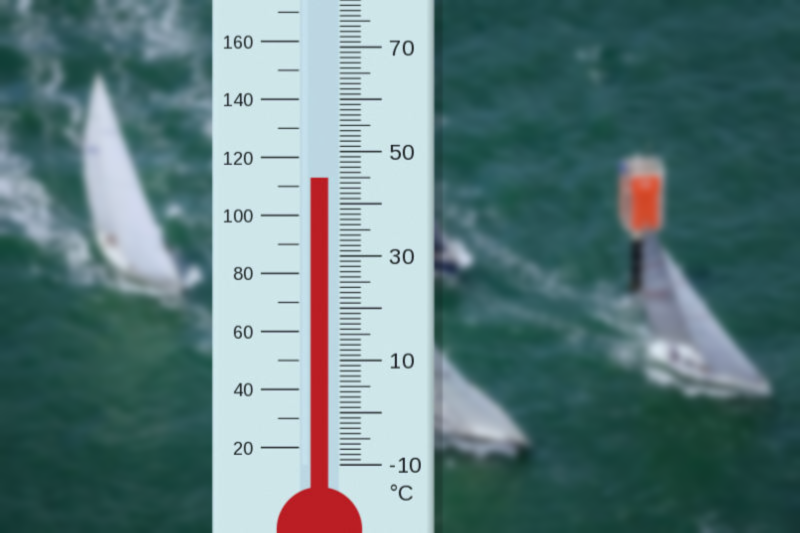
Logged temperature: 45 °C
